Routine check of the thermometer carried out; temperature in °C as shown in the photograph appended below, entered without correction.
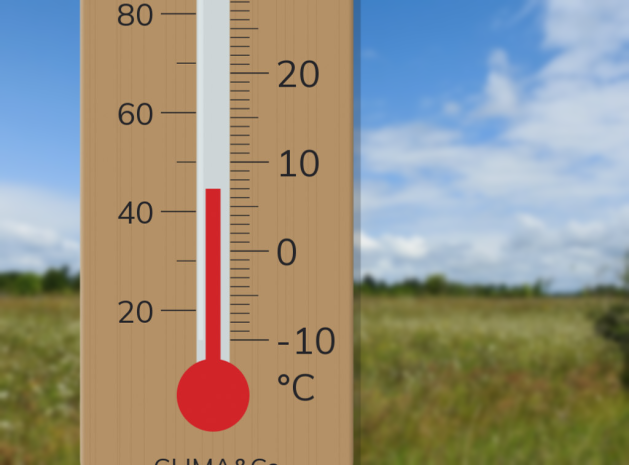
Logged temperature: 7 °C
